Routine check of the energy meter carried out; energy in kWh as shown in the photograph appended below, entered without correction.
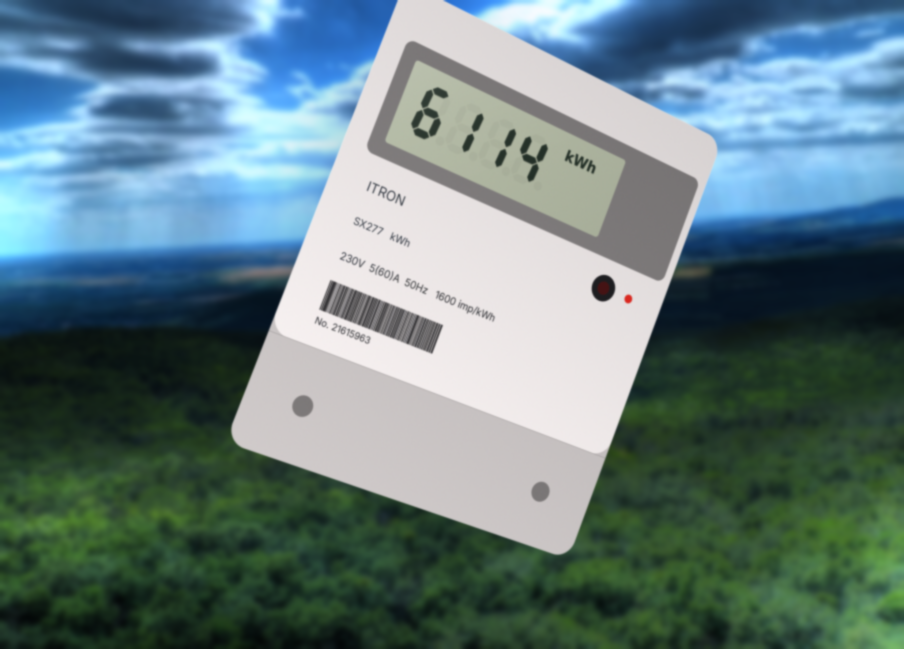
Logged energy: 6114 kWh
